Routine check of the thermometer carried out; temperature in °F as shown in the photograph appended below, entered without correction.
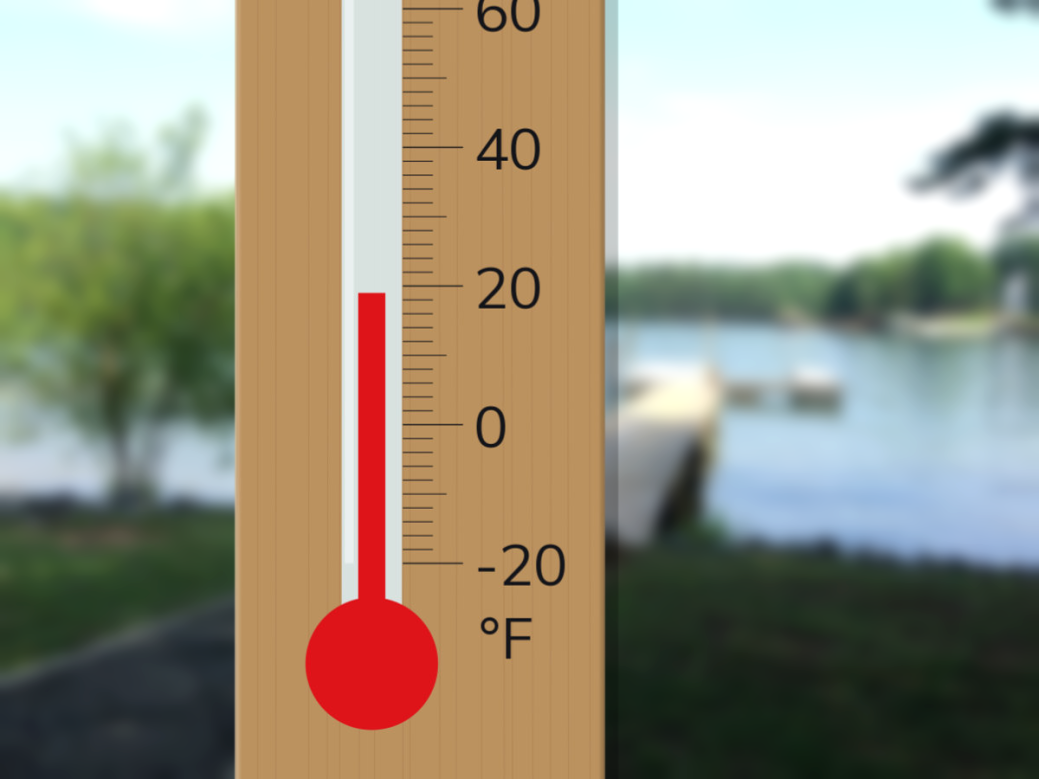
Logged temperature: 19 °F
